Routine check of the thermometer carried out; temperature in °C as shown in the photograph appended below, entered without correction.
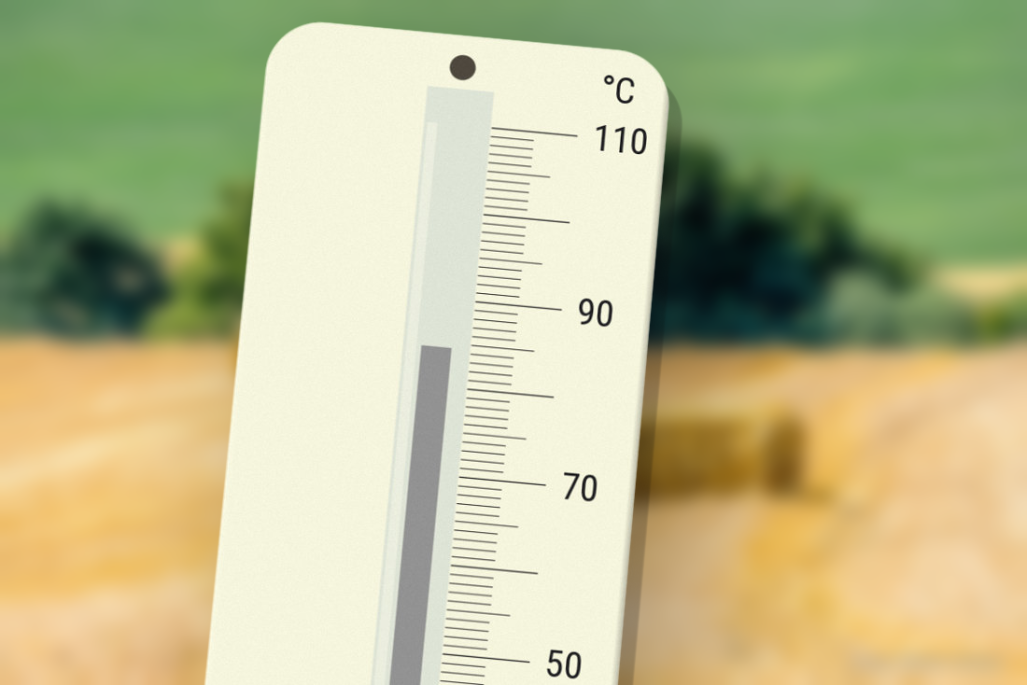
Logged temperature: 84.5 °C
